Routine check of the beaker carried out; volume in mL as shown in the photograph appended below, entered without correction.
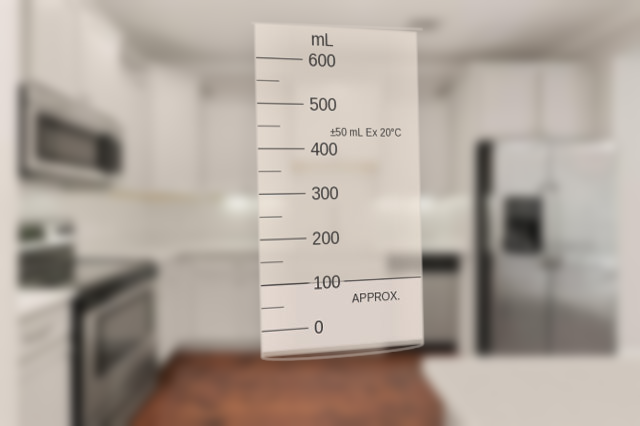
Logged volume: 100 mL
